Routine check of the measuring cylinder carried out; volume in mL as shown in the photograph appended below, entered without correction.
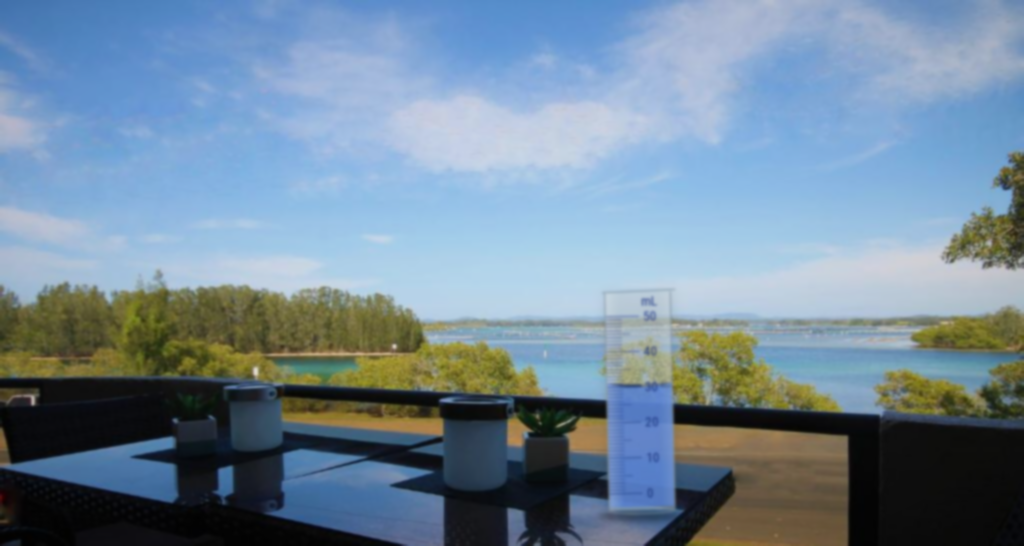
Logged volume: 30 mL
